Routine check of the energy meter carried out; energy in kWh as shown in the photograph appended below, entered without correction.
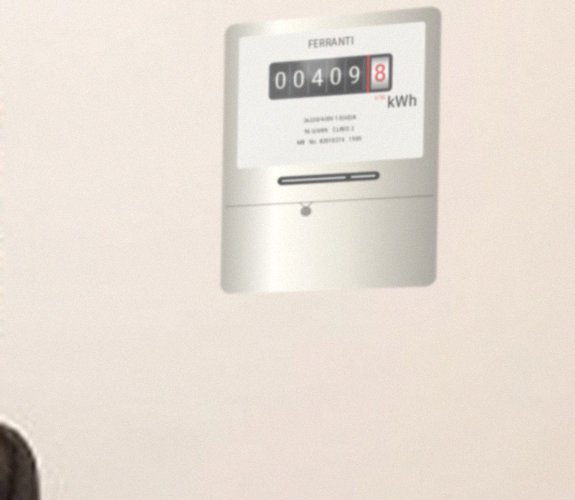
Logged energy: 409.8 kWh
